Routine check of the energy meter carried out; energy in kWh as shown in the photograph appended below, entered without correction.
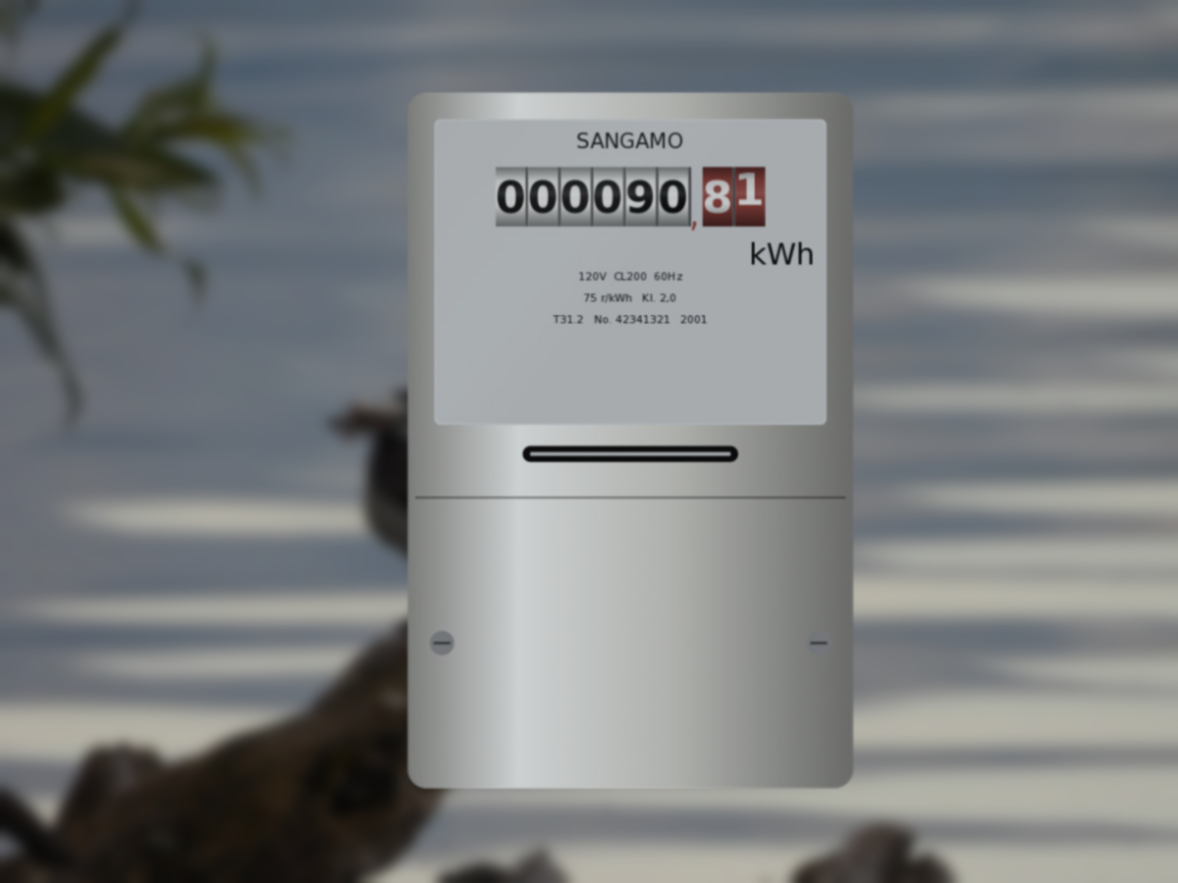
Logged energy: 90.81 kWh
